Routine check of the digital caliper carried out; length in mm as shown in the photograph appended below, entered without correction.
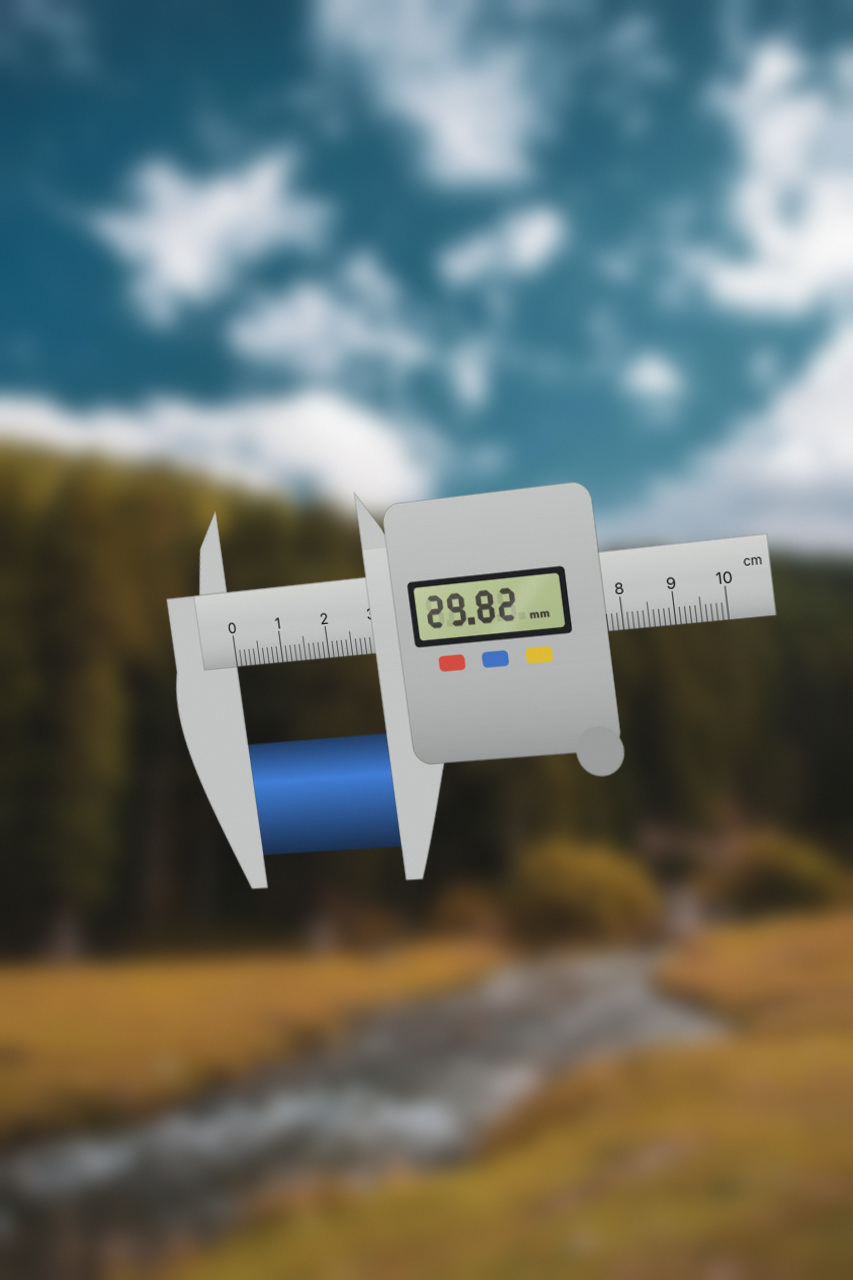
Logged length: 29.82 mm
